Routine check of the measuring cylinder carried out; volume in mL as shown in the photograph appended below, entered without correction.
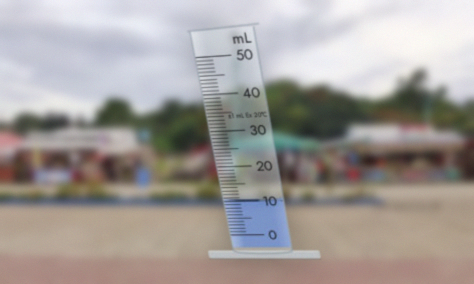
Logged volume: 10 mL
